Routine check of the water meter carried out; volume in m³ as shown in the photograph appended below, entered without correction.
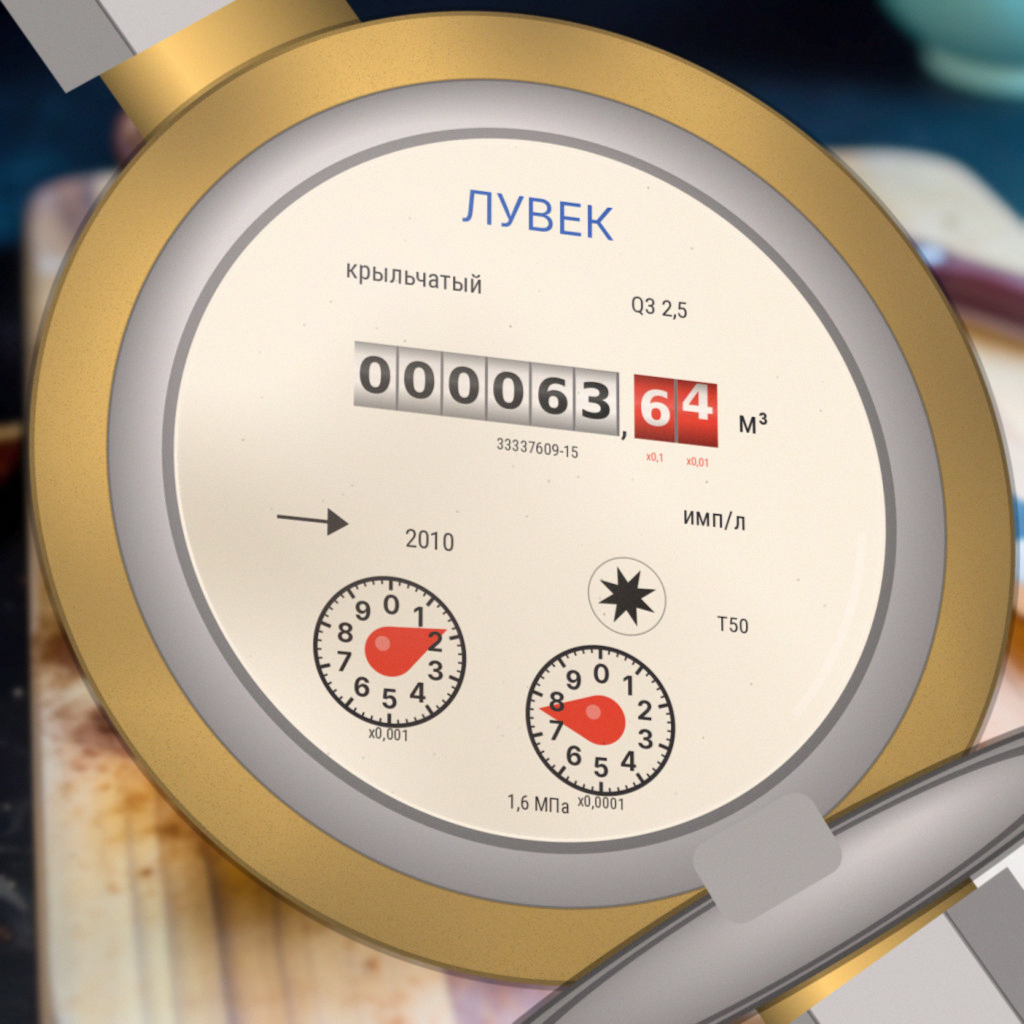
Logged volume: 63.6417 m³
